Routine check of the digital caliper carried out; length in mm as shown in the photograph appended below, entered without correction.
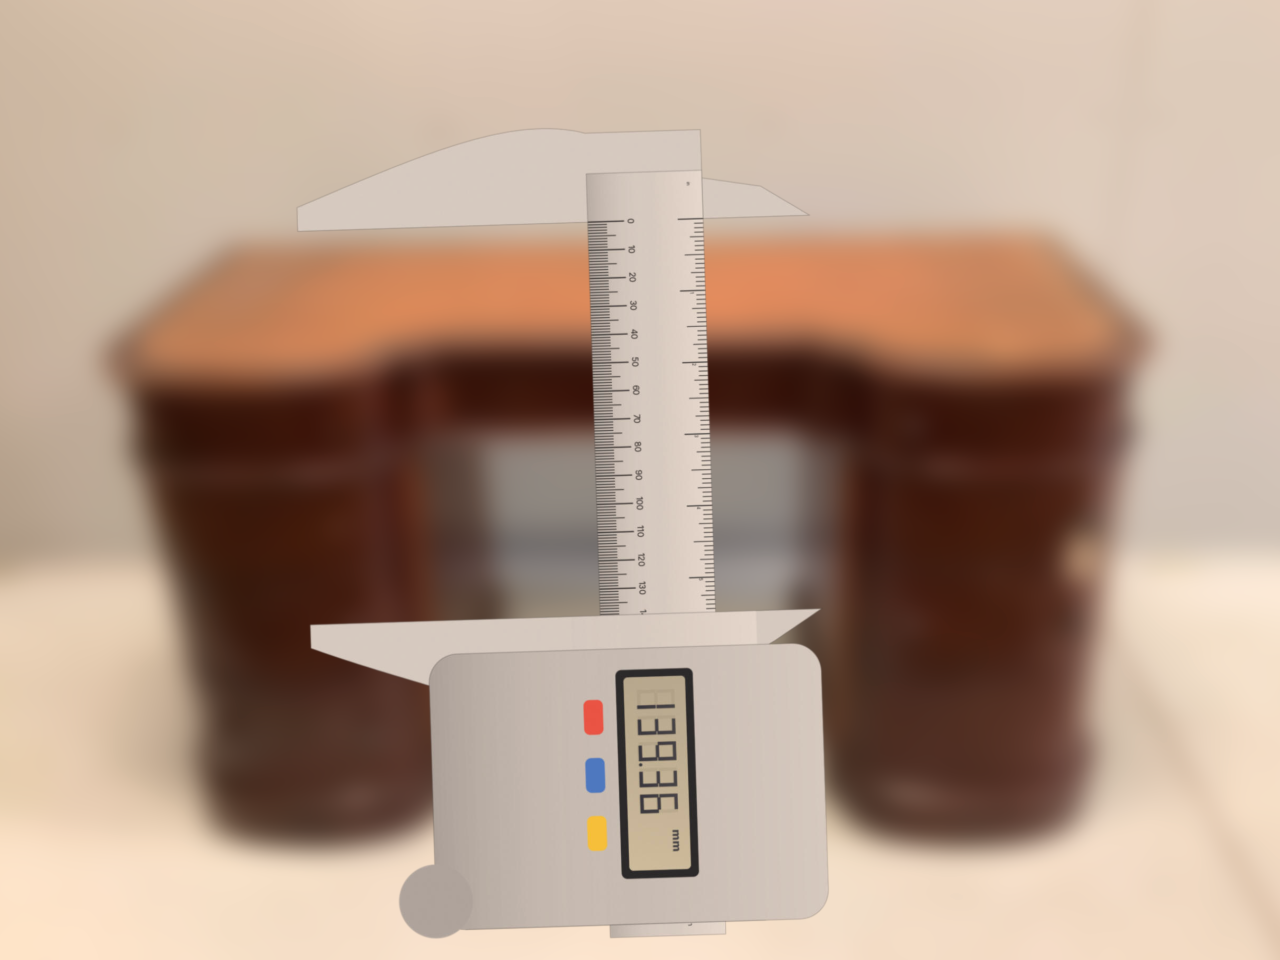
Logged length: 139.36 mm
